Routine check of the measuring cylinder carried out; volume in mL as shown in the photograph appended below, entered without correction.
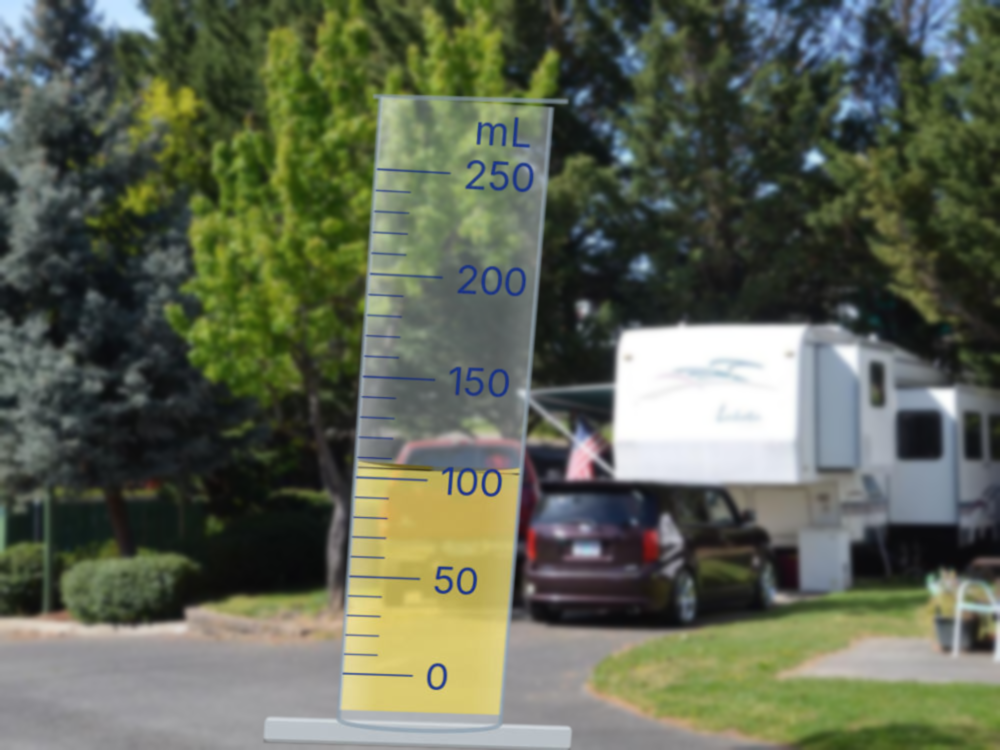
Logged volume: 105 mL
